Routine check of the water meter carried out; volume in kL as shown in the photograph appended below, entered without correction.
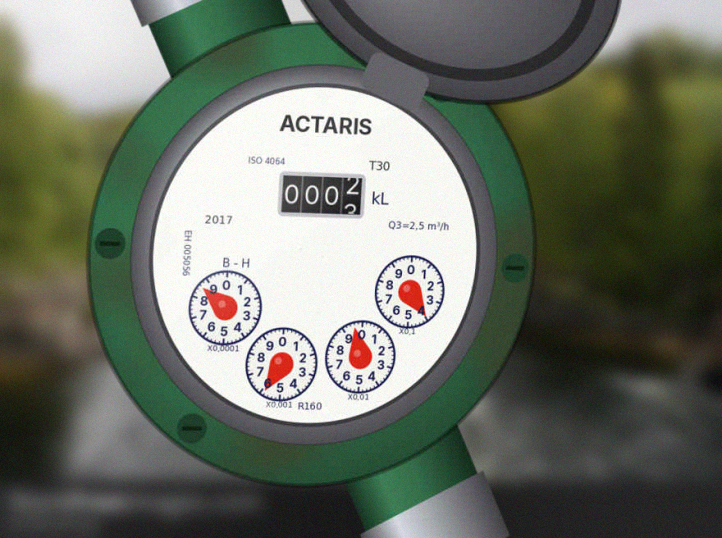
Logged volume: 2.3958 kL
